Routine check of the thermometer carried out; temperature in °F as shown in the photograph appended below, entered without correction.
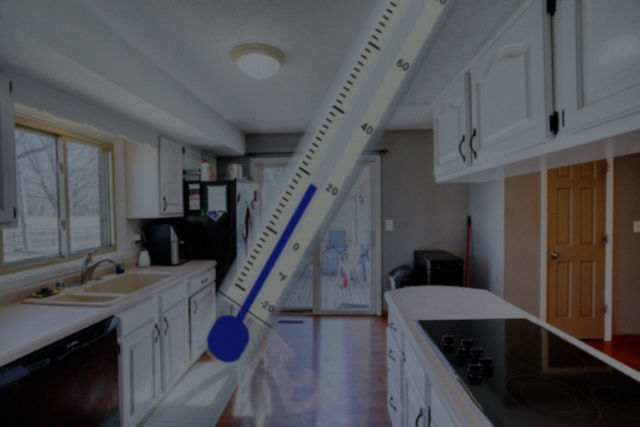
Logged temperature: 18 °F
